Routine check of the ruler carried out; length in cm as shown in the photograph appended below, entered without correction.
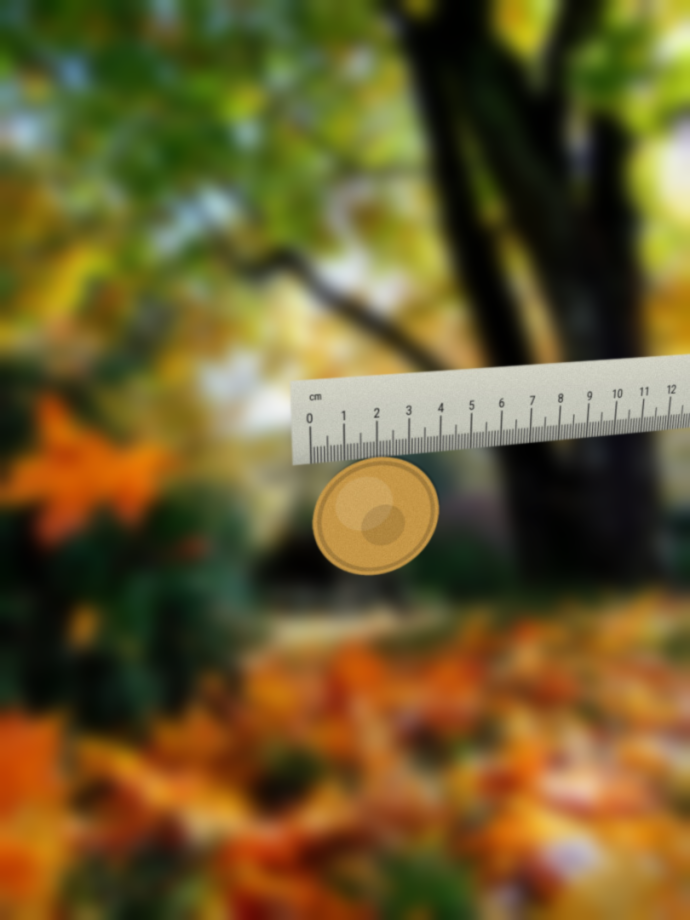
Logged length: 4 cm
